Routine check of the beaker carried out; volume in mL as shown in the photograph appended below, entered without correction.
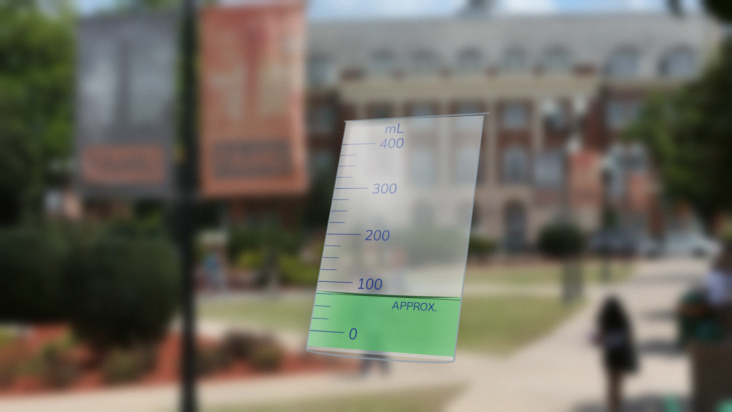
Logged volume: 75 mL
